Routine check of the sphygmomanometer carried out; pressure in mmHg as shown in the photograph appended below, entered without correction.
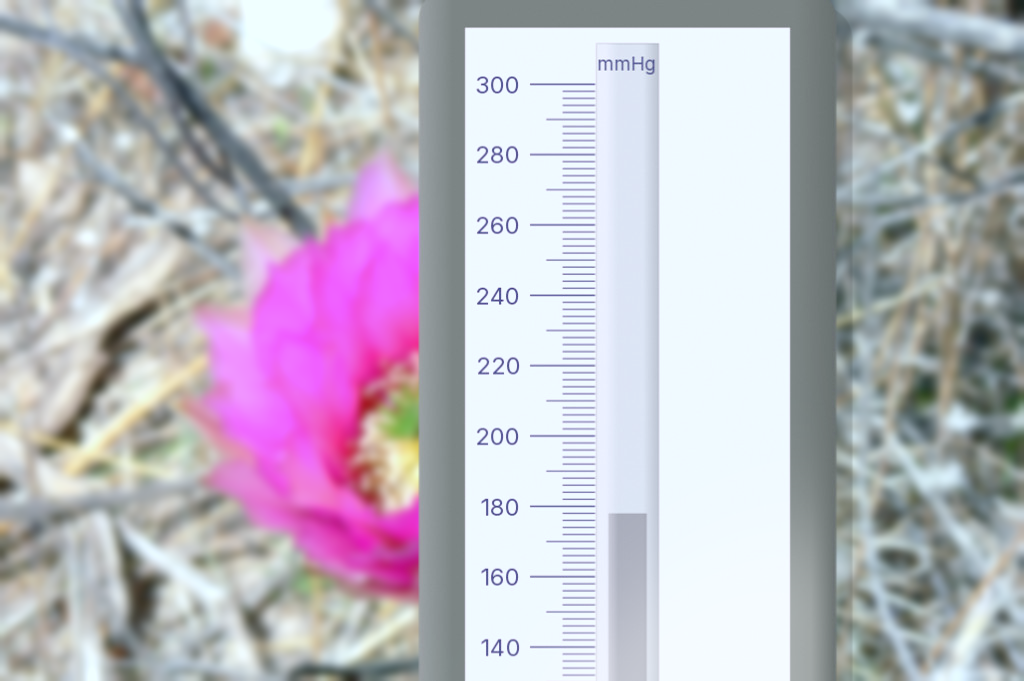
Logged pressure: 178 mmHg
